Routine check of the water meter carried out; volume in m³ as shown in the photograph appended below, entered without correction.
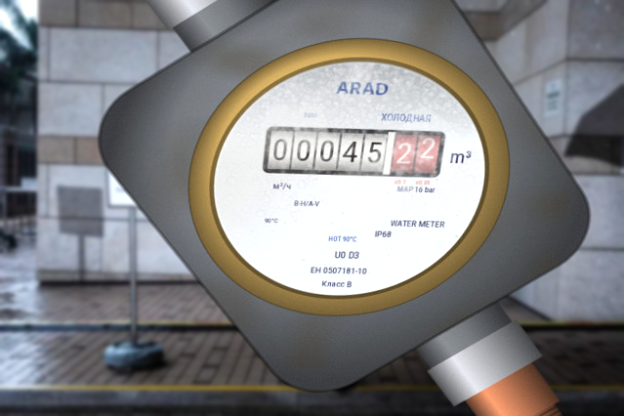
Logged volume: 45.22 m³
